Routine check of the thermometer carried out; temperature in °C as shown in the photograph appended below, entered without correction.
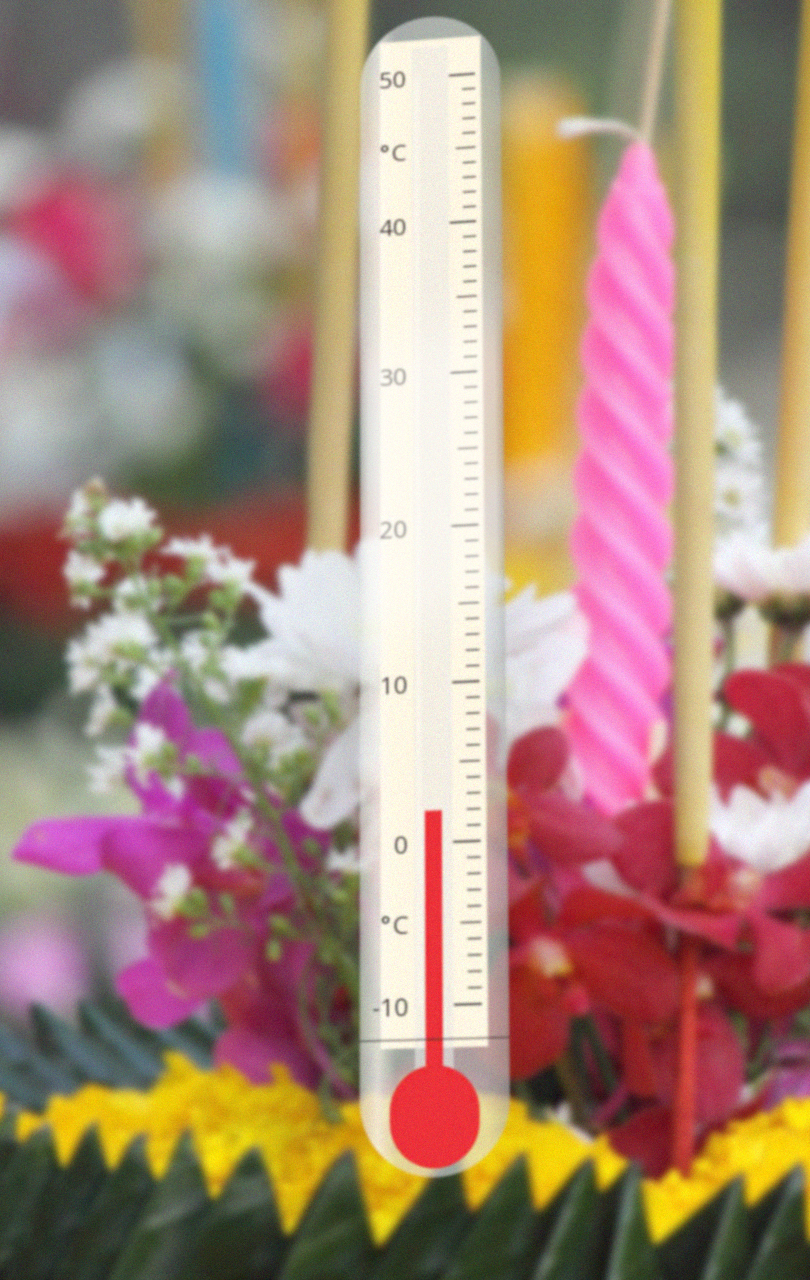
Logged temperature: 2 °C
